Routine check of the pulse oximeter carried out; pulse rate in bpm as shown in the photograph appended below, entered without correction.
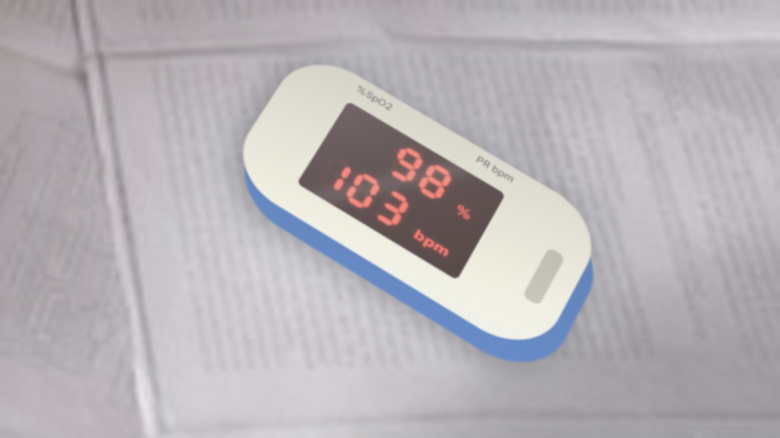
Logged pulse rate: 103 bpm
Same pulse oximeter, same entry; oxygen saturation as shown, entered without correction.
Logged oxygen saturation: 98 %
